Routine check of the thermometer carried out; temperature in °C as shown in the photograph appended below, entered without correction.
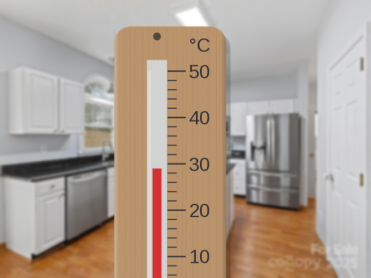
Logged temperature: 29 °C
